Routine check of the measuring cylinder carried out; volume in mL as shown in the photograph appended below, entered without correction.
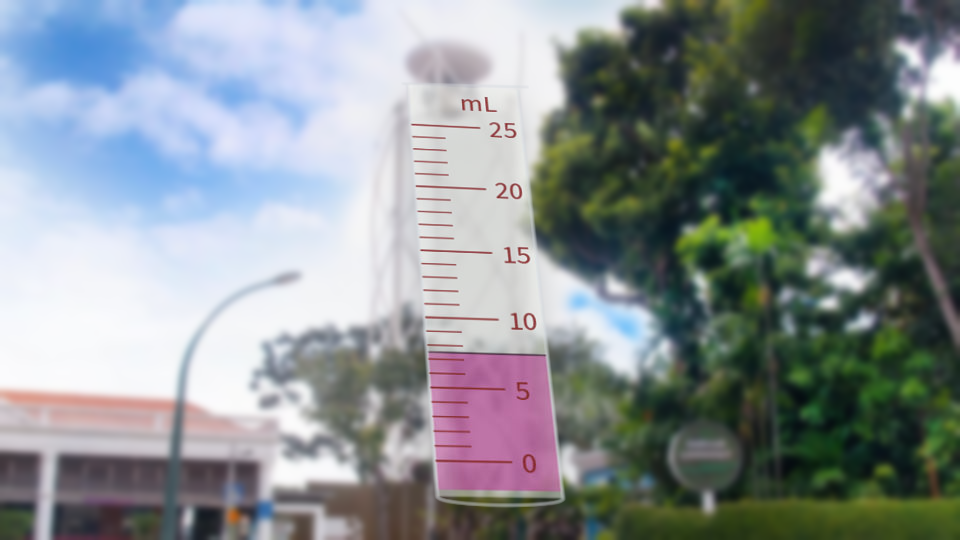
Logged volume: 7.5 mL
